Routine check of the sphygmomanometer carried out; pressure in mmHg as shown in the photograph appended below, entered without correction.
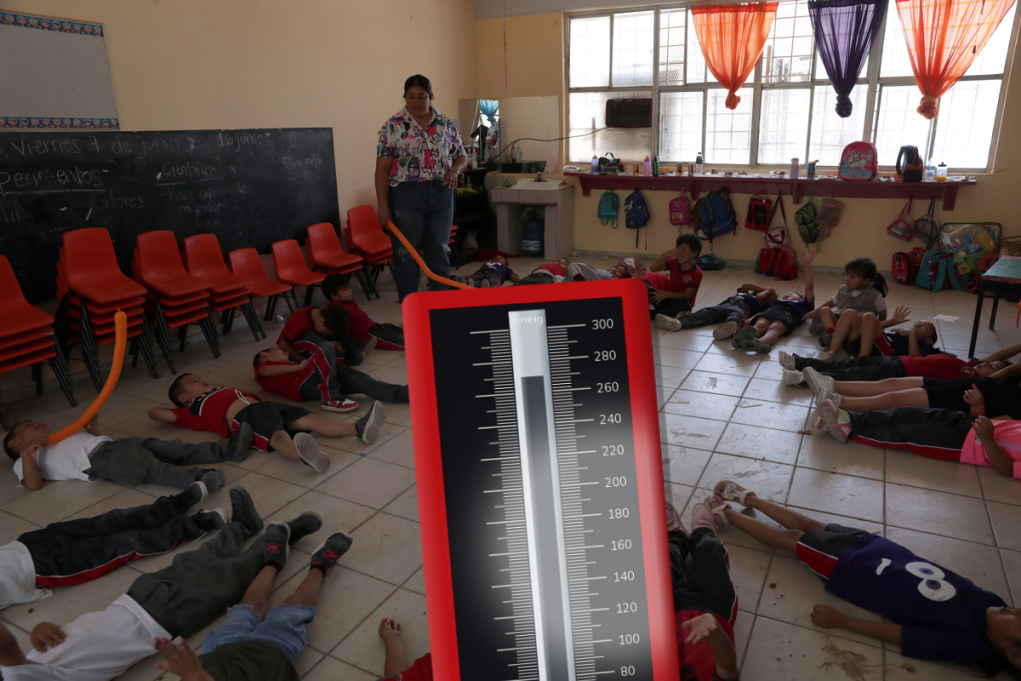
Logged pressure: 270 mmHg
